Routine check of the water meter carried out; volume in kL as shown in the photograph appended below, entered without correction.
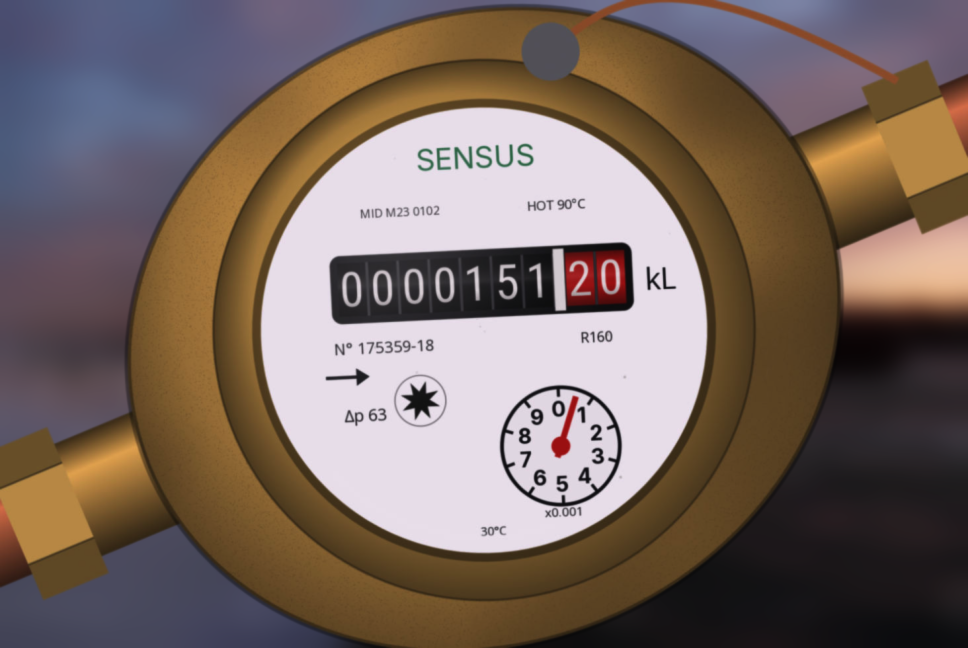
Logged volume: 151.200 kL
